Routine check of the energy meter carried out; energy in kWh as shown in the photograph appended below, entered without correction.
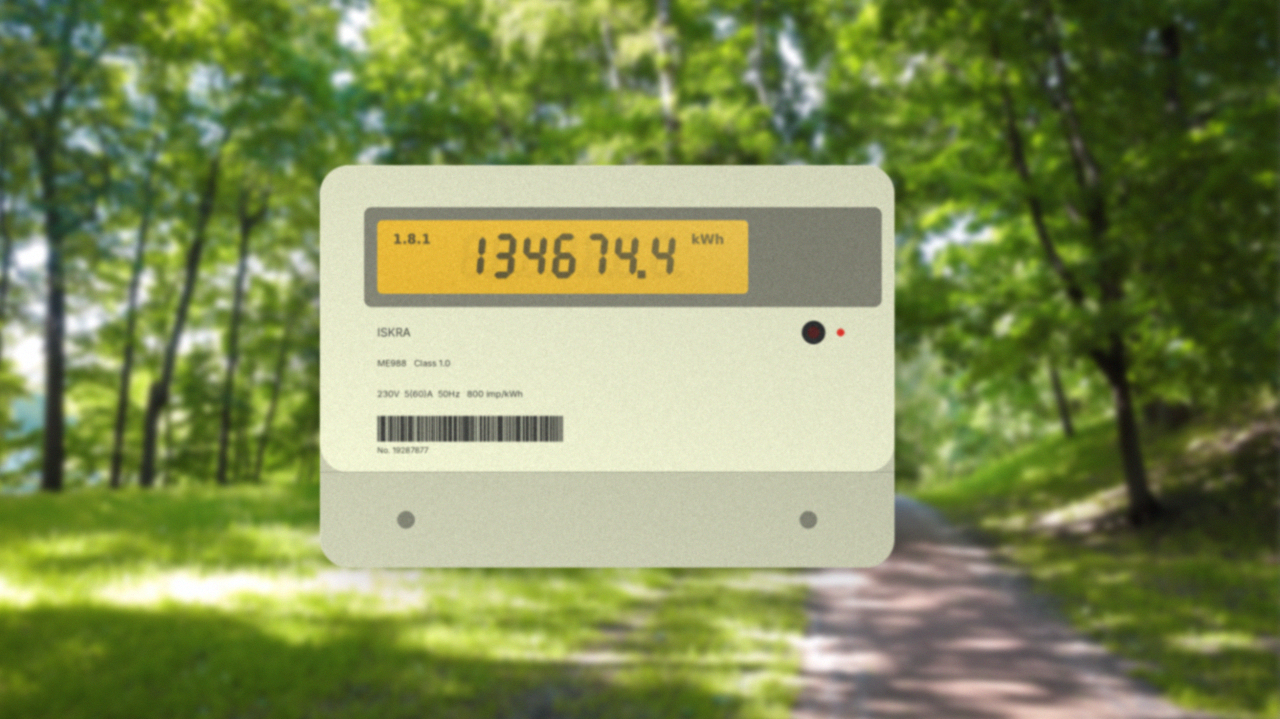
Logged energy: 134674.4 kWh
